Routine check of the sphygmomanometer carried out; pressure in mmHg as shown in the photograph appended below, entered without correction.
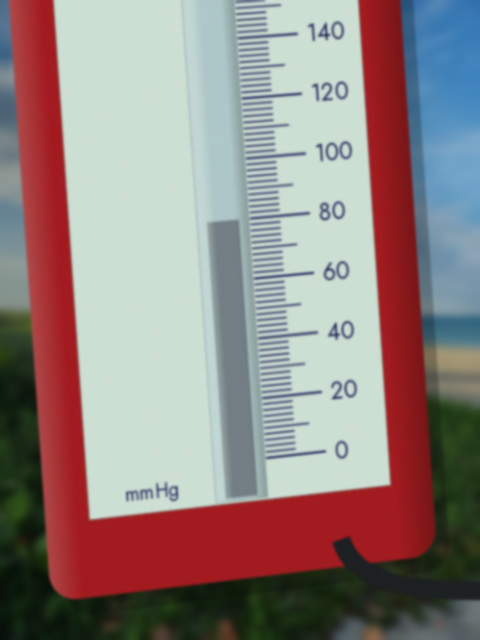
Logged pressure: 80 mmHg
